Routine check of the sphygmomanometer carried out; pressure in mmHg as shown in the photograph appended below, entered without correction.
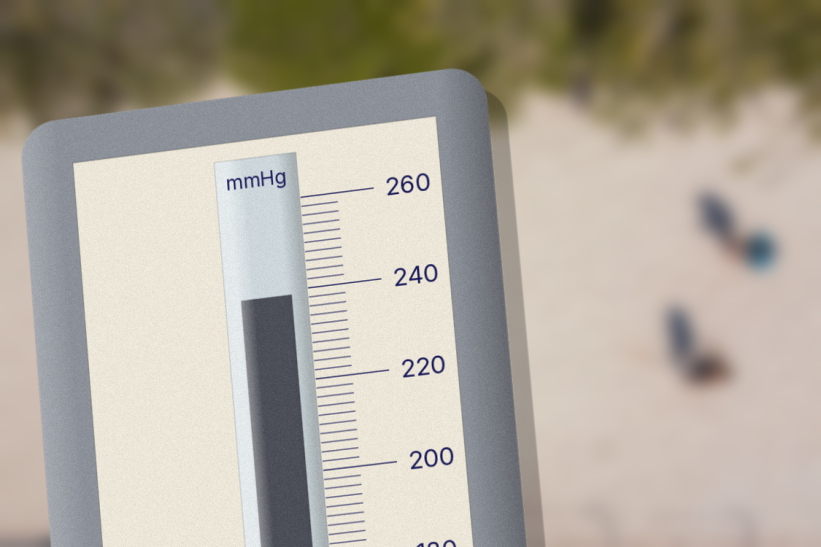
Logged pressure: 239 mmHg
